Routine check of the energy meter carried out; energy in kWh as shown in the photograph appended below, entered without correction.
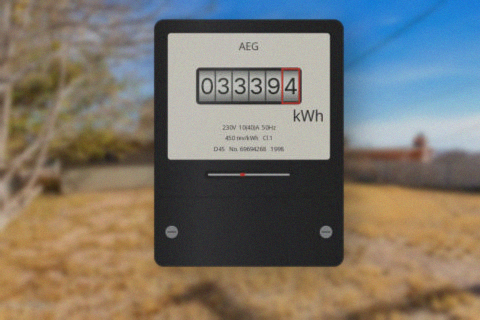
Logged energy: 3339.4 kWh
